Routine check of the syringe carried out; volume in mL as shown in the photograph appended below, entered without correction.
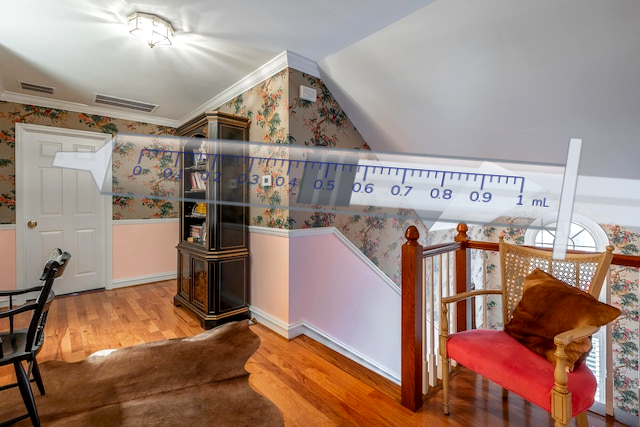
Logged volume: 0.44 mL
